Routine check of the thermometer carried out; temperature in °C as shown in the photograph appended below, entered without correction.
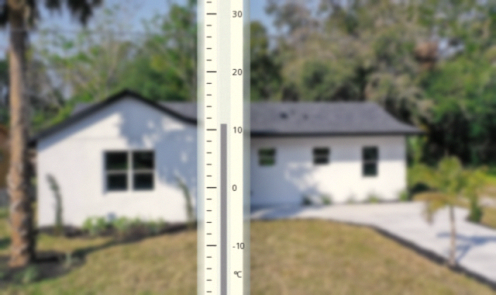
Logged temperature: 11 °C
